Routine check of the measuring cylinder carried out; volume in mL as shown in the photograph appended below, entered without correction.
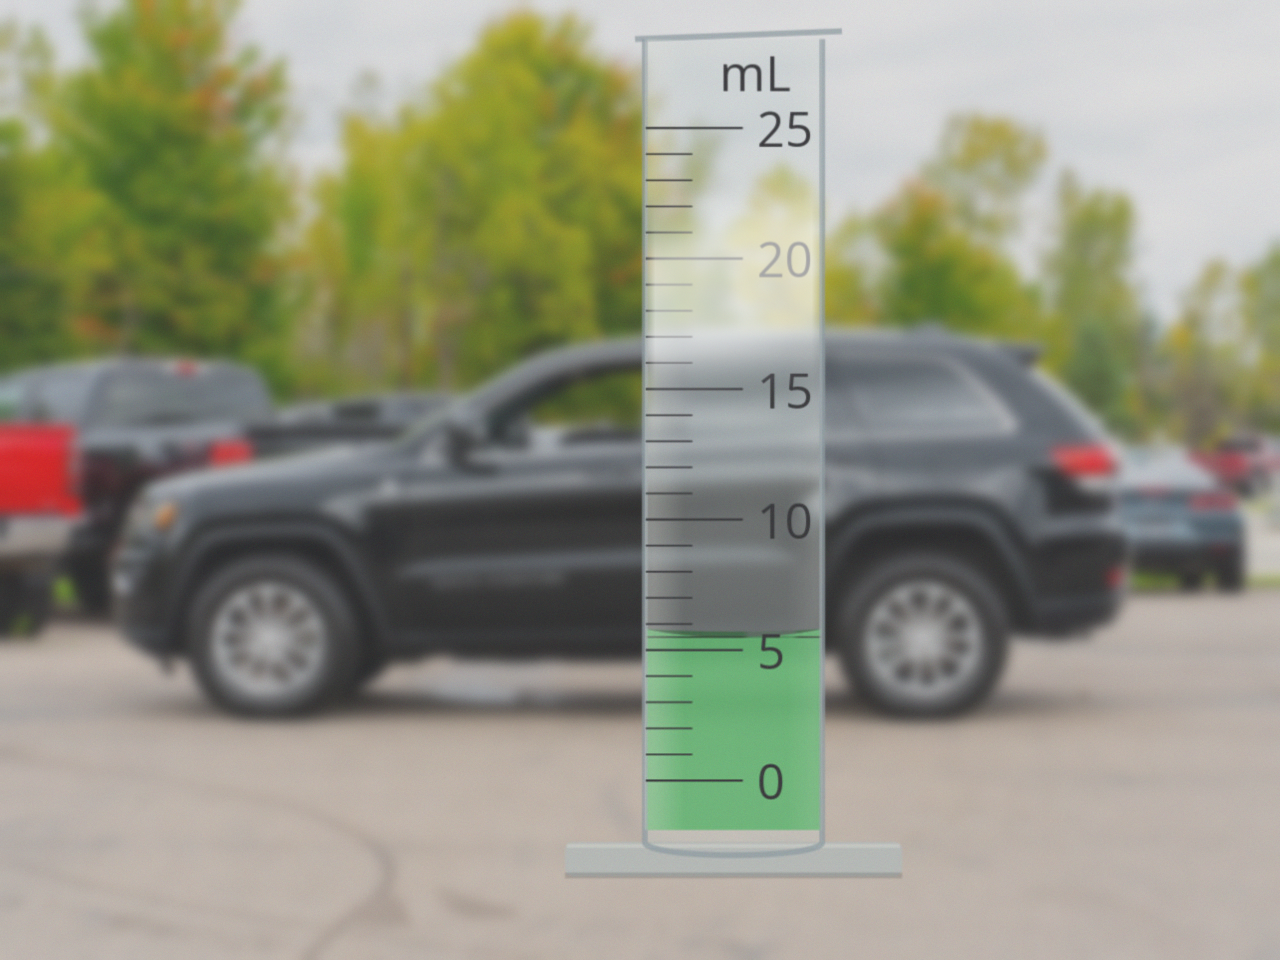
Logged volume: 5.5 mL
